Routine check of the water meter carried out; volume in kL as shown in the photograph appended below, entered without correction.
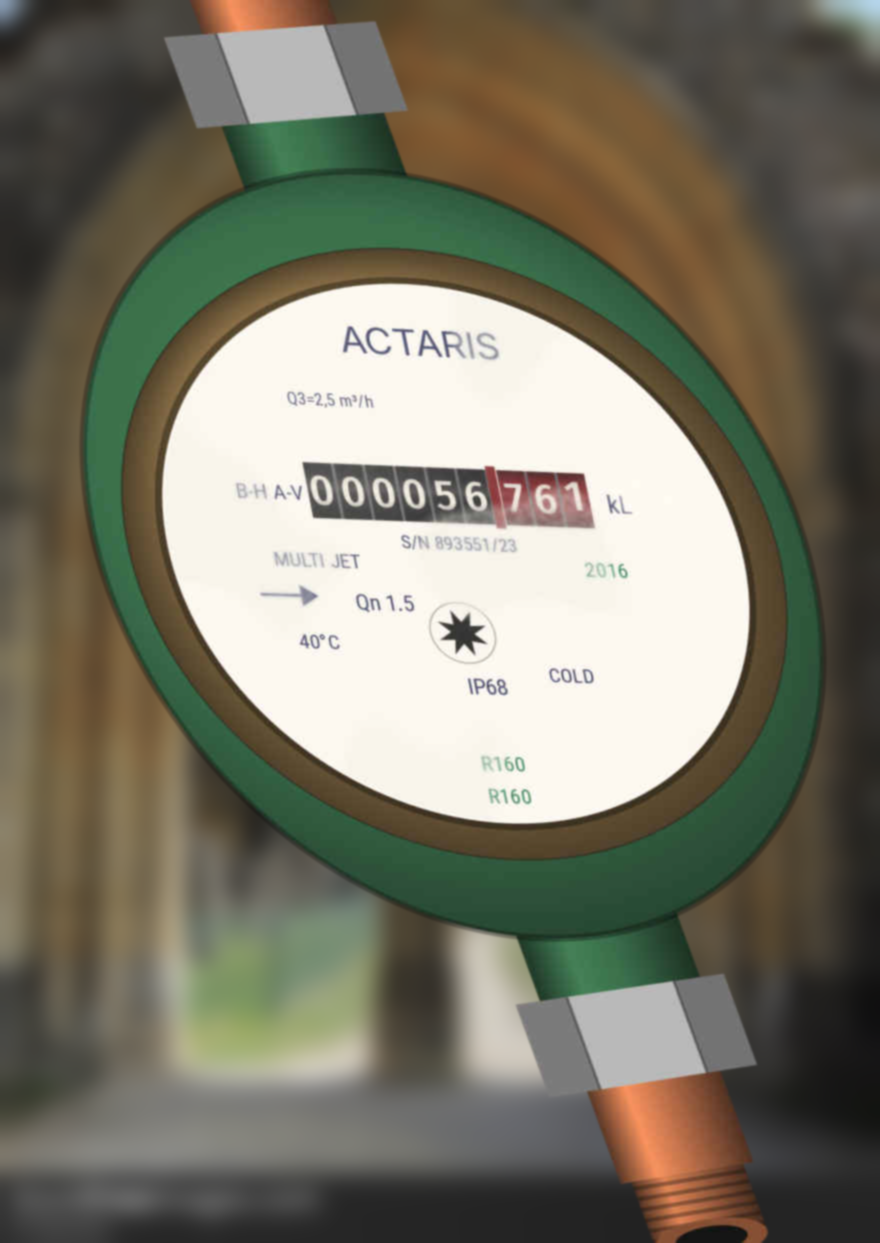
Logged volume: 56.761 kL
